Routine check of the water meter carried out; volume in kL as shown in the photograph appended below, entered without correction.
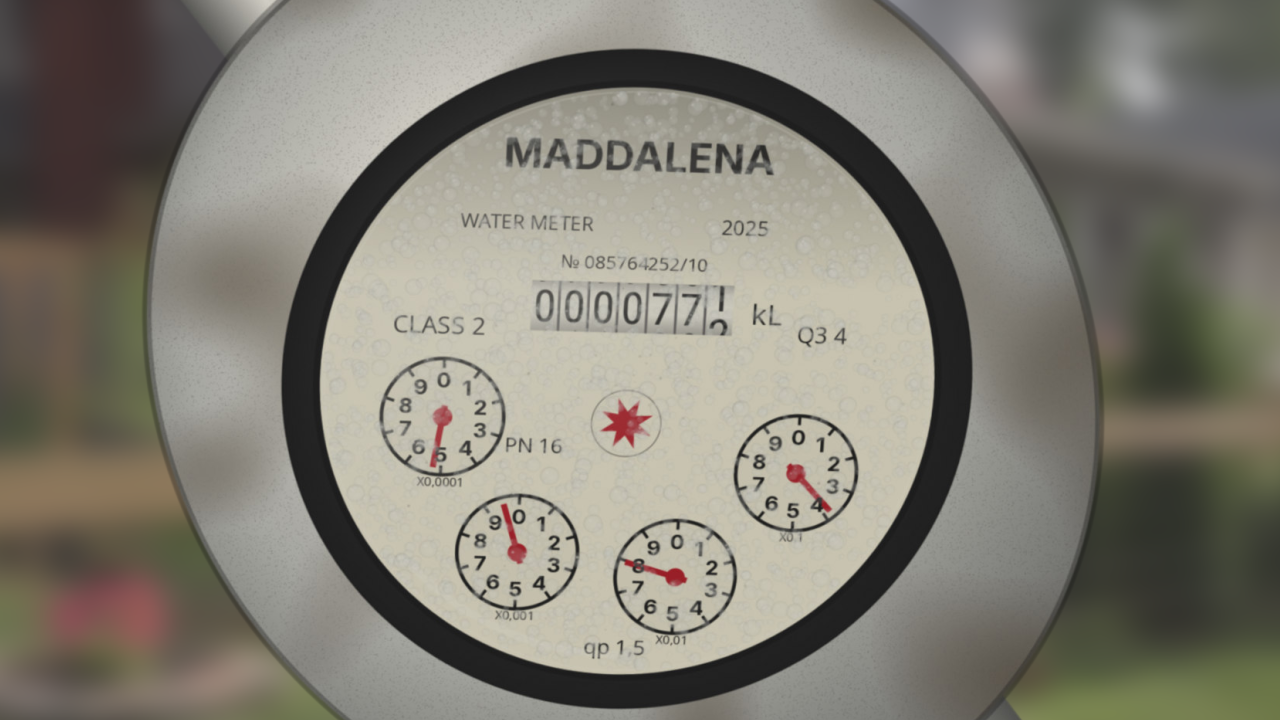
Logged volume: 771.3795 kL
